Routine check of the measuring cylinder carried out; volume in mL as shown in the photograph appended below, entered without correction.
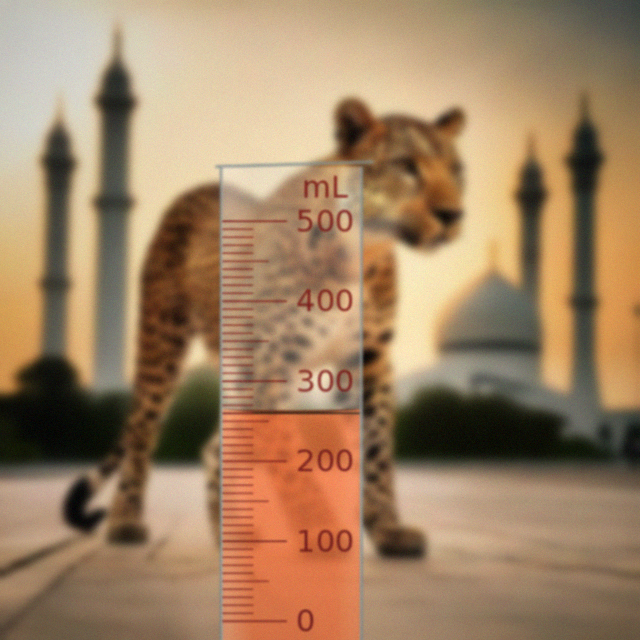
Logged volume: 260 mL
